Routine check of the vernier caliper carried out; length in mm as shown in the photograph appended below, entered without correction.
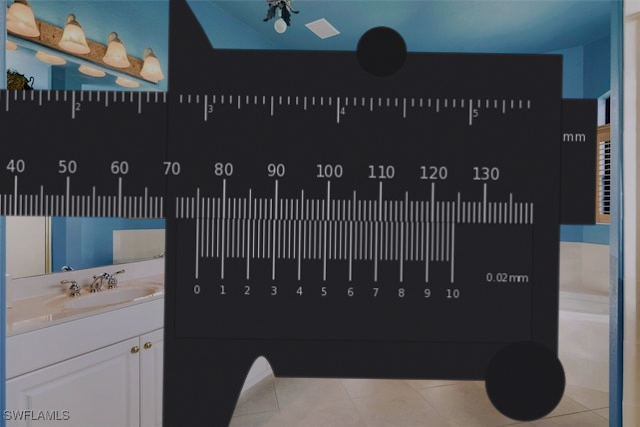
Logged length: 75.0 mm
